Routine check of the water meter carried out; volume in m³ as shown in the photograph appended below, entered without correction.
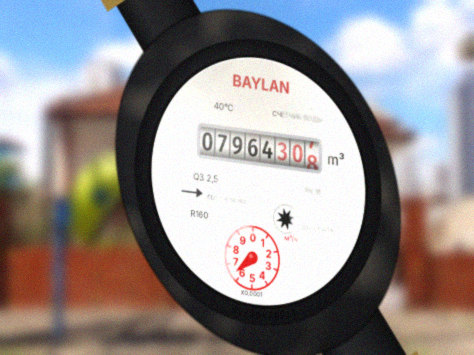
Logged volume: 7964.3076 m³
